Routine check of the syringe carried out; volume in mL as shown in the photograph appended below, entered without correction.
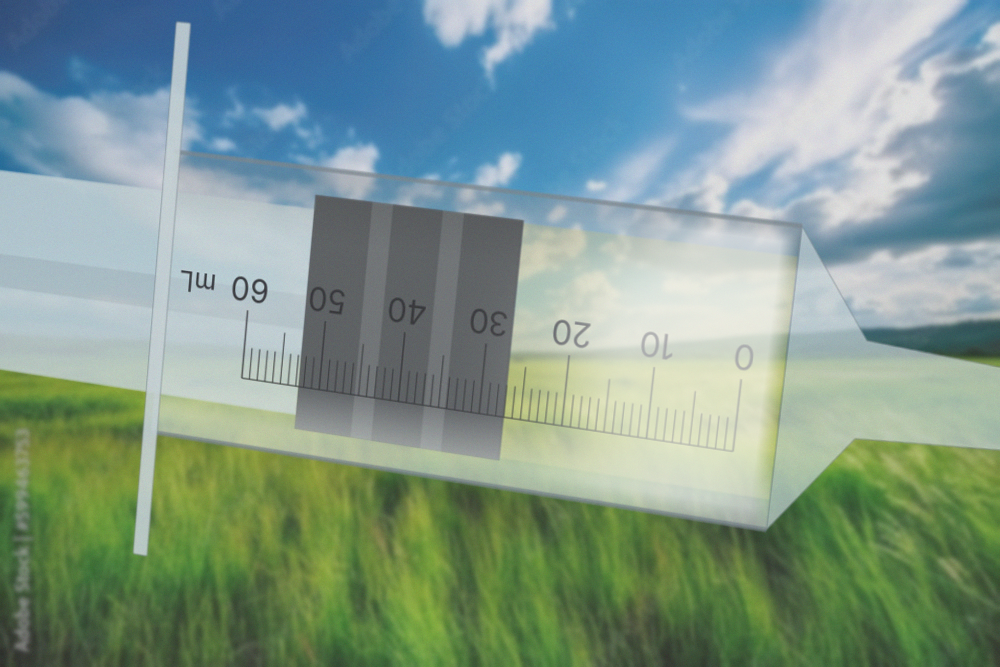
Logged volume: 27 mL
